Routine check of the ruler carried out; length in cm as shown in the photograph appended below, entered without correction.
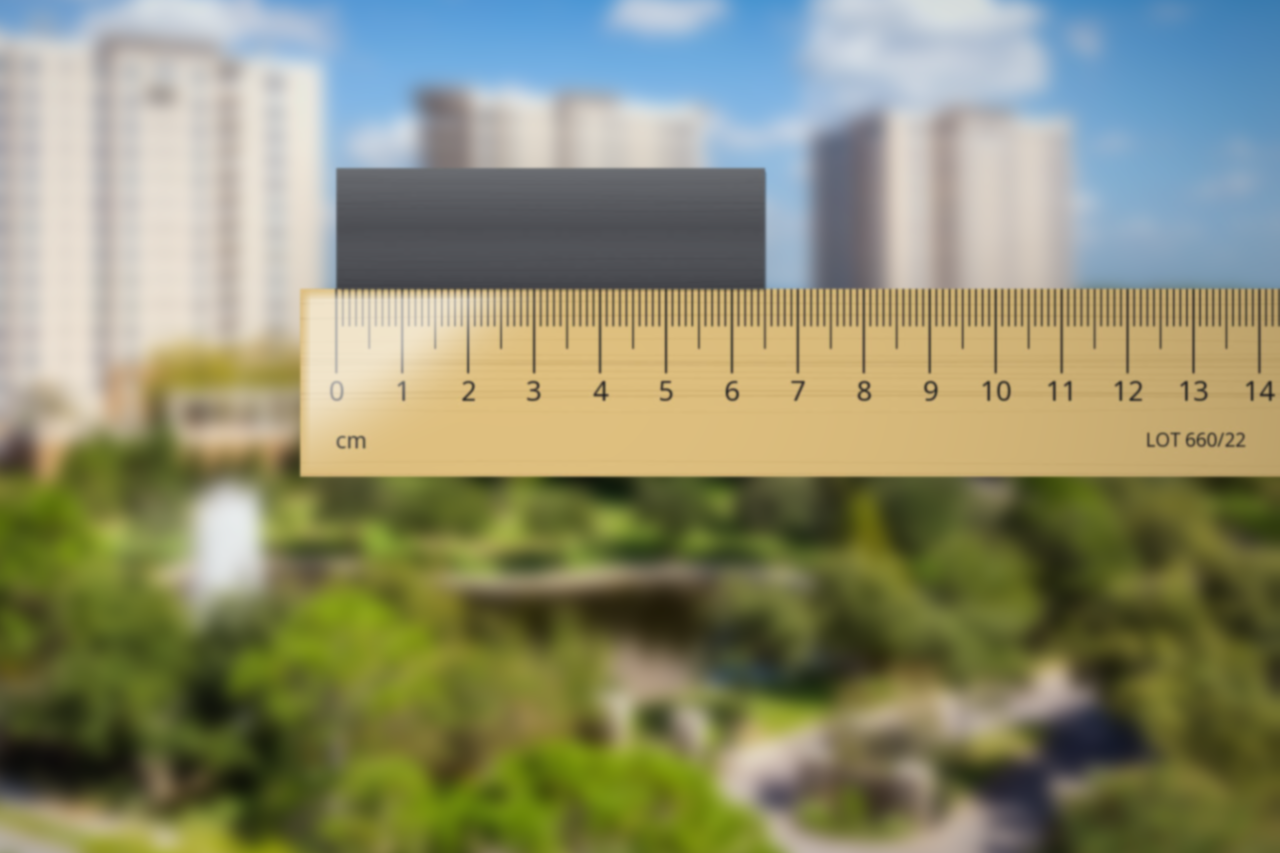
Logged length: 6.5 cm
